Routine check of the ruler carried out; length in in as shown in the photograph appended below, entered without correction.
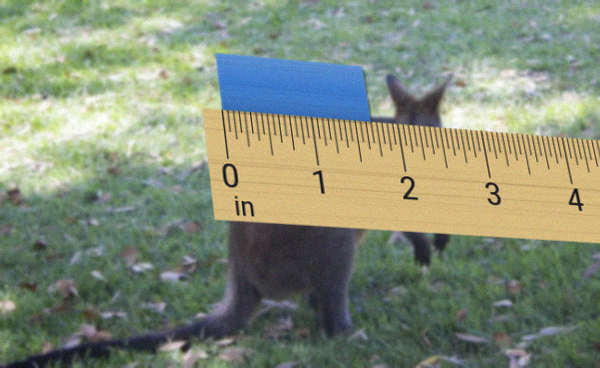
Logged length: 1.6875 in
